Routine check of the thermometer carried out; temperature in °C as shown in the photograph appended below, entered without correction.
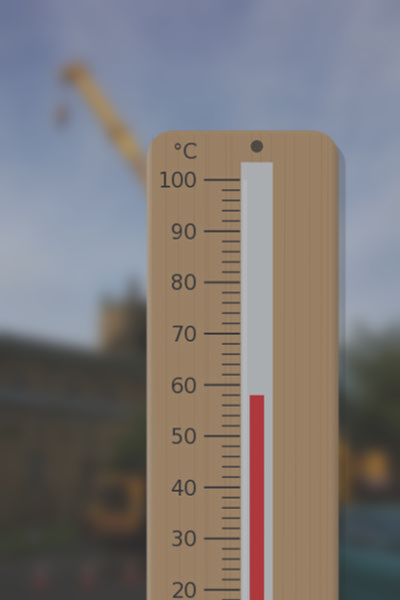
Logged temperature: 58 °C
